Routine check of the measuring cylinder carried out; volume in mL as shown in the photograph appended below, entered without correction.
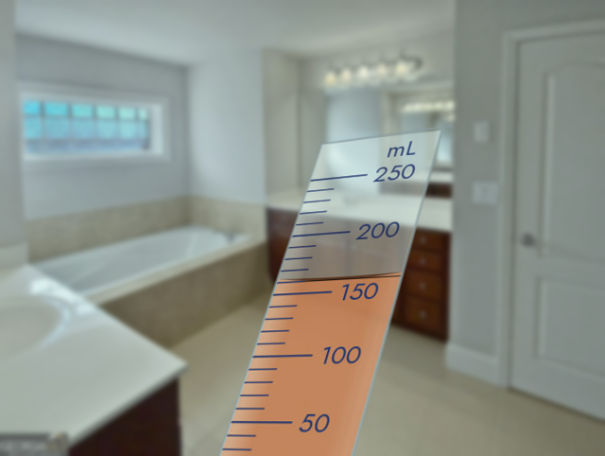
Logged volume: 160 mL
